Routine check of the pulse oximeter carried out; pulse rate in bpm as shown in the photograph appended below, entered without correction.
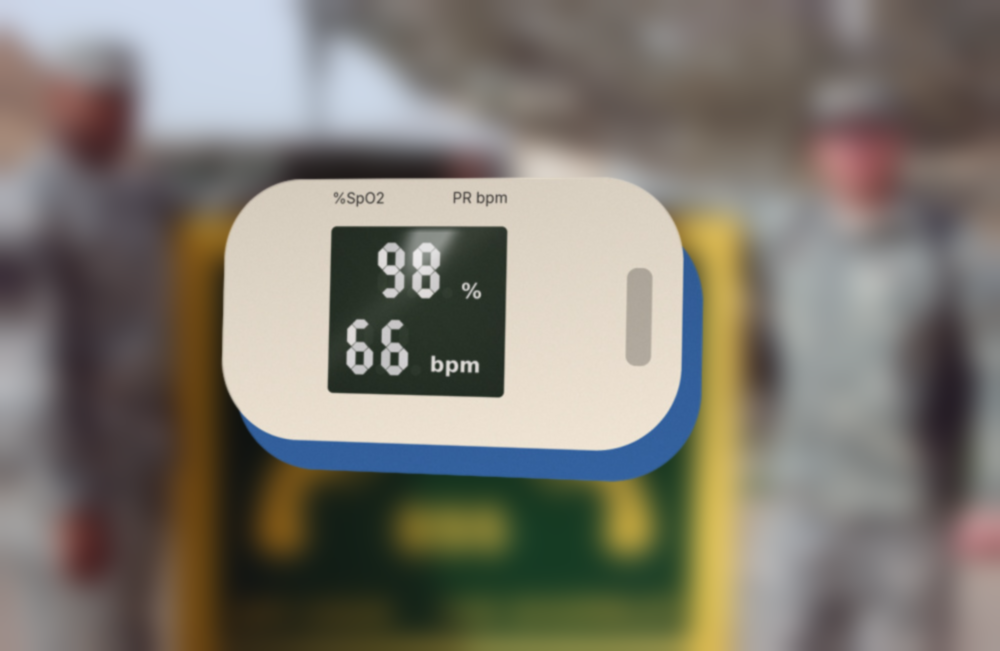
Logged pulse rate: 66 bpm
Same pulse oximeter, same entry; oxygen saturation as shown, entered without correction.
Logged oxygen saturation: 98 %
